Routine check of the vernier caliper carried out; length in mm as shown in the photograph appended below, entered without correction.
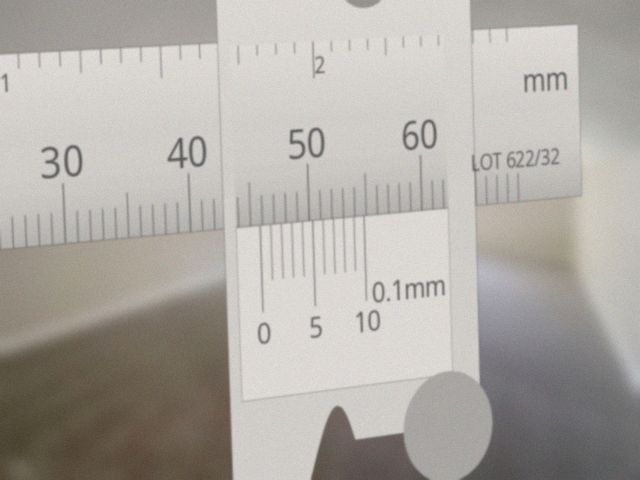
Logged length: 45.8 mm
